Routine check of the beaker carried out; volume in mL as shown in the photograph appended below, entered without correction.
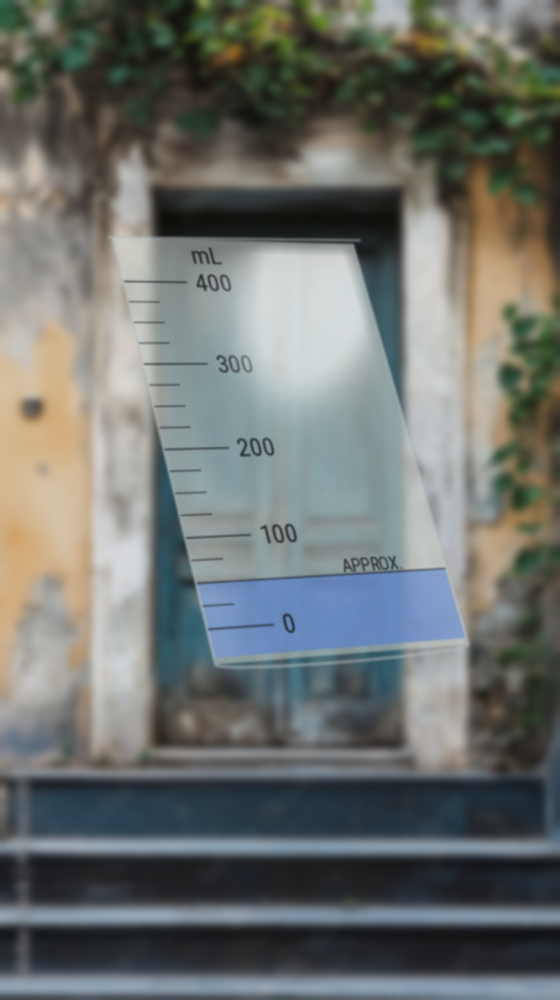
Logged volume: 50 mL
